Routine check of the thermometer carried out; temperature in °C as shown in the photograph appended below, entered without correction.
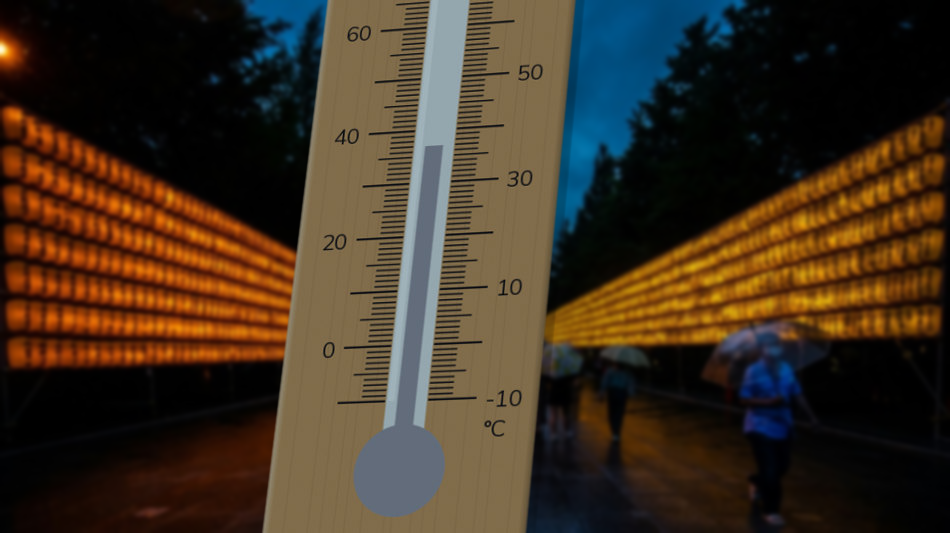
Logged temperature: 37 °C
